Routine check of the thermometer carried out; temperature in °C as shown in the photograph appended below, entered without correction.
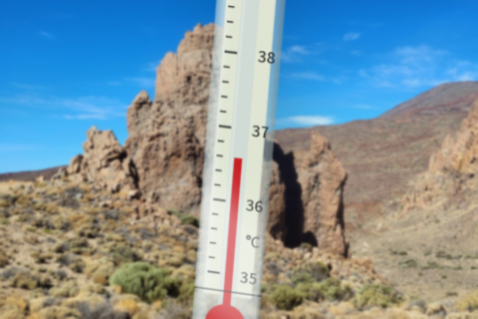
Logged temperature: 36.6 °C
